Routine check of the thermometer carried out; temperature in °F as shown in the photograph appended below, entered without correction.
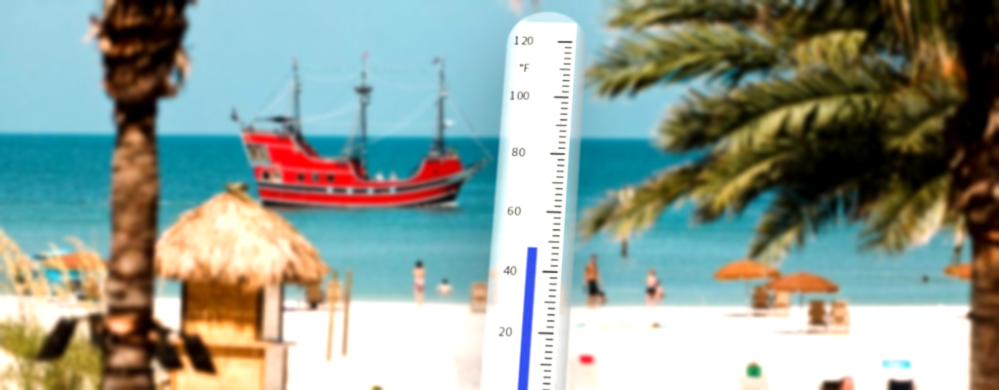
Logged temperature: 48 °F
